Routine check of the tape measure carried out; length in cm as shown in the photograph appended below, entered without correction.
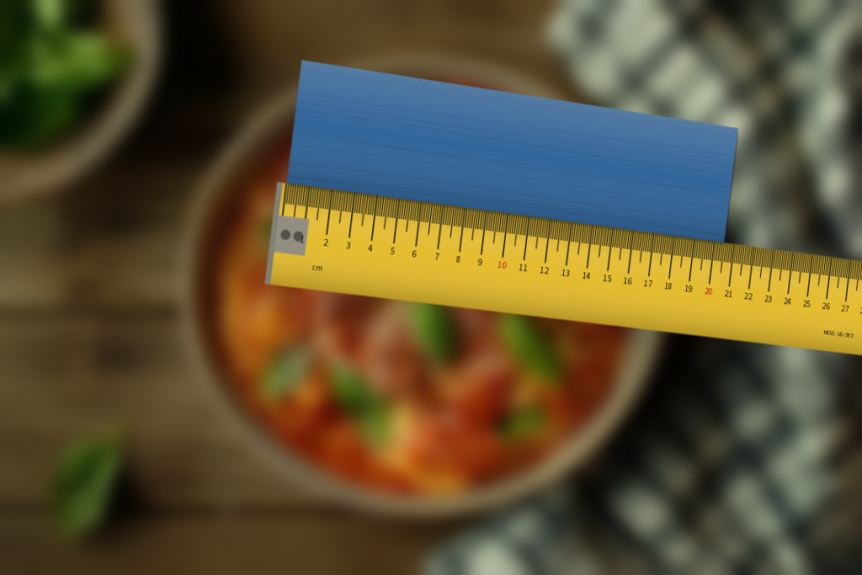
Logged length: 20.5 cm
